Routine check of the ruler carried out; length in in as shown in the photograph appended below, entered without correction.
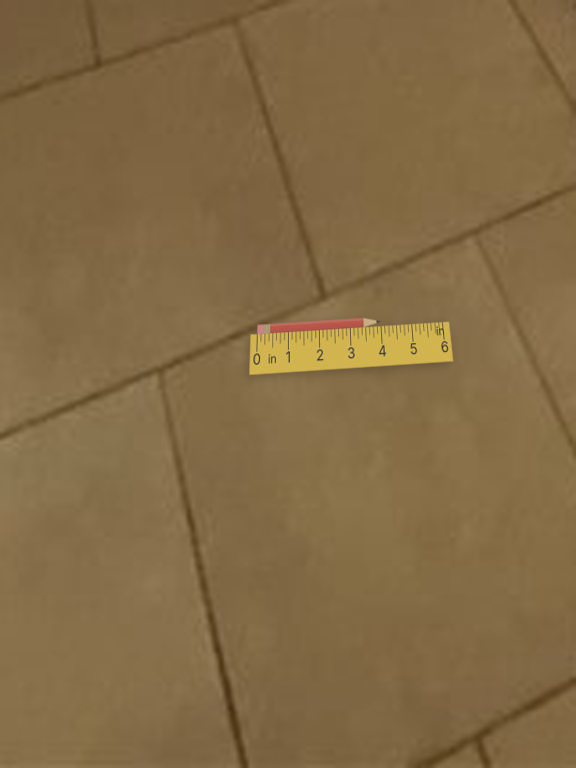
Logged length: 4 in
